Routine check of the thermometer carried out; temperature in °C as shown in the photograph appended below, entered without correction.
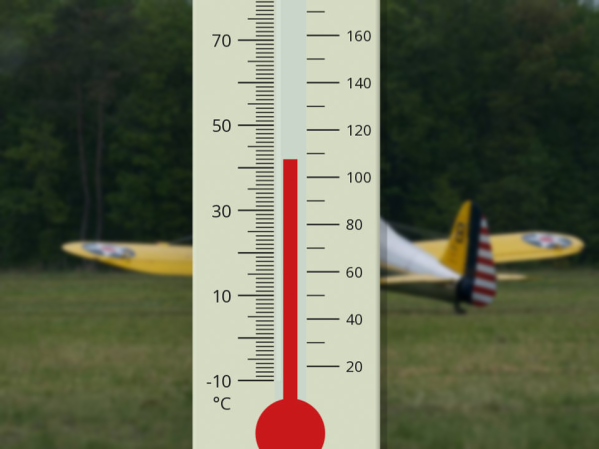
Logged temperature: 42 °C
